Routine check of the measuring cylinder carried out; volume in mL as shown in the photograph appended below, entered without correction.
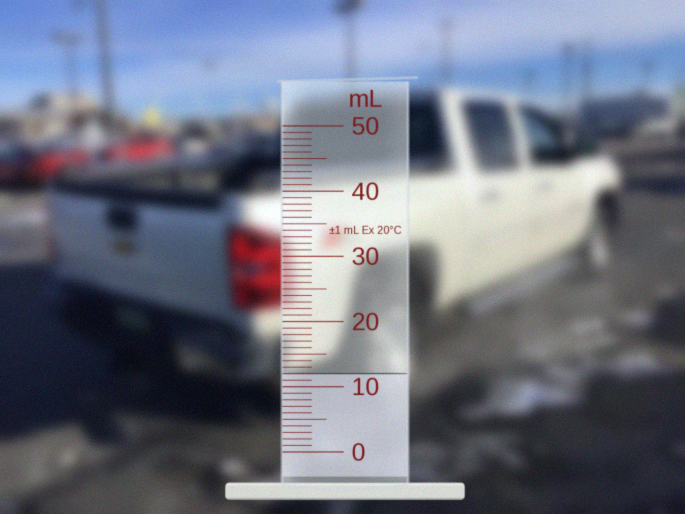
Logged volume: 12 mL
